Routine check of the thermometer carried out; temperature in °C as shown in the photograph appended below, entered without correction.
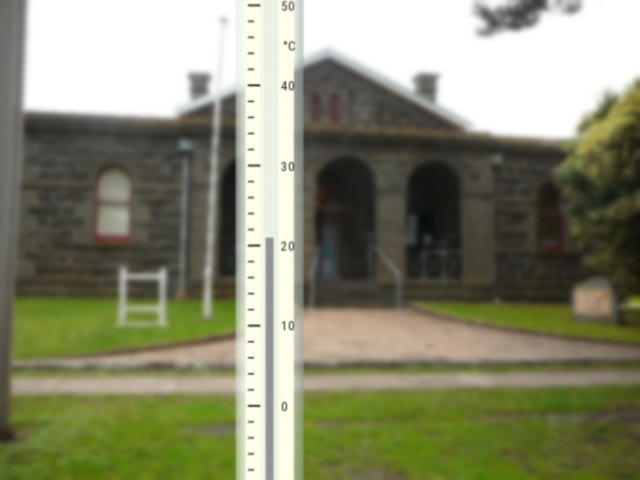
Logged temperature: 21 °C
